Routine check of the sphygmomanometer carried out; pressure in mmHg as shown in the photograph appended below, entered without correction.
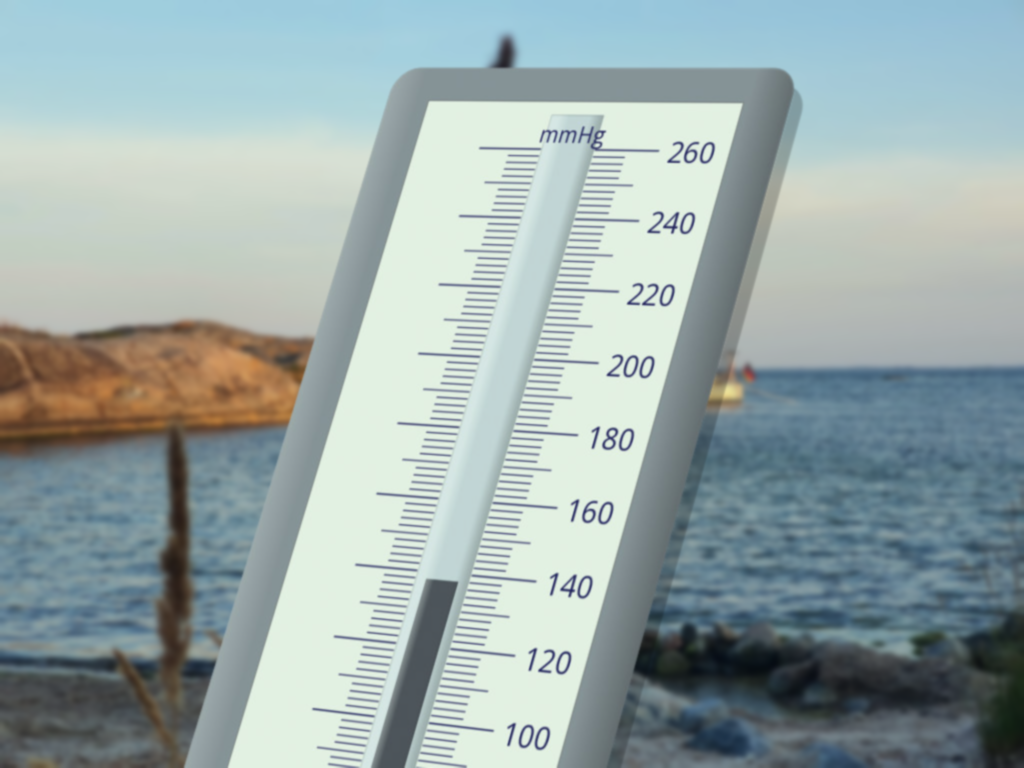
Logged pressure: 138 mmHg
